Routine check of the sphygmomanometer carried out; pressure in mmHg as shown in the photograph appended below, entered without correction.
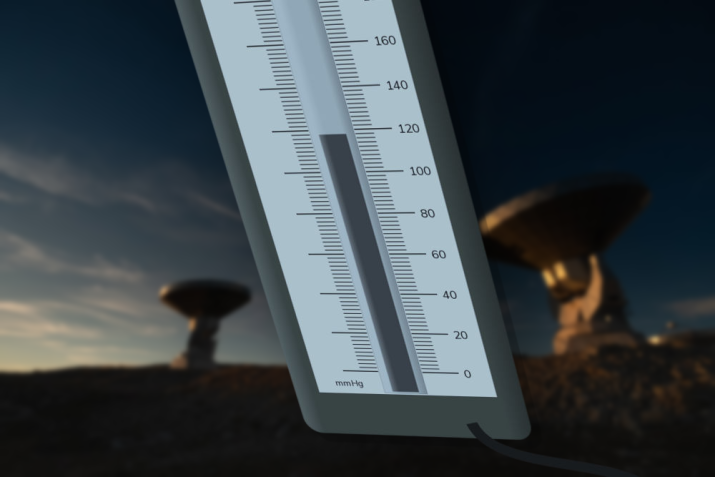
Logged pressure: 118 mmHg
